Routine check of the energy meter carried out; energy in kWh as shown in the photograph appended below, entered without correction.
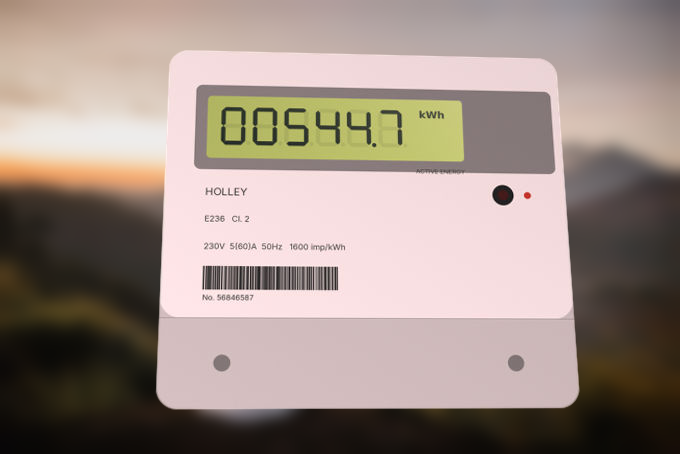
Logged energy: 544.7 kWh
